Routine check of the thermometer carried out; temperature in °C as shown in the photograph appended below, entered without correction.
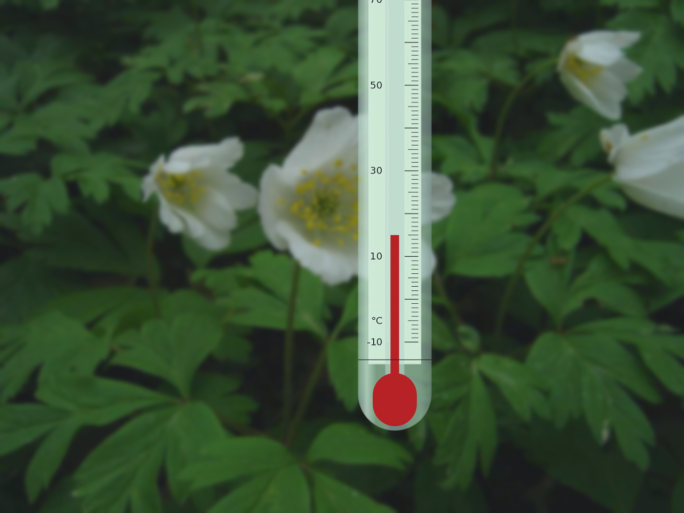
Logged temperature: 15 °C
